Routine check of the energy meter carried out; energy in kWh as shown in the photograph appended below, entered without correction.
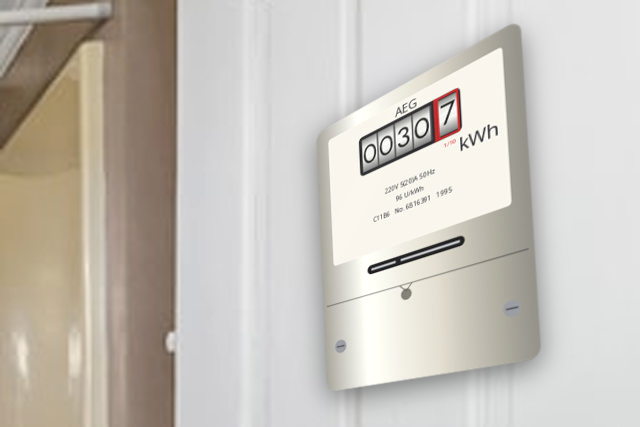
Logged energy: 30.7 kWh
